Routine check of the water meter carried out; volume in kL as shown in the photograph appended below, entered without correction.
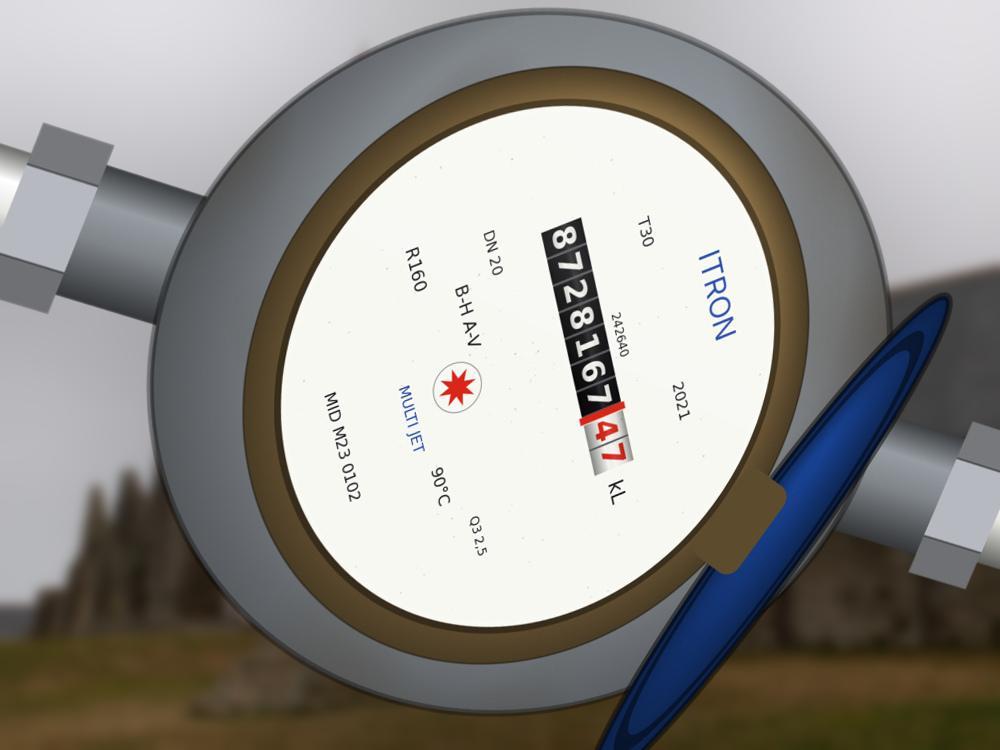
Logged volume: 8728167.47 kL
